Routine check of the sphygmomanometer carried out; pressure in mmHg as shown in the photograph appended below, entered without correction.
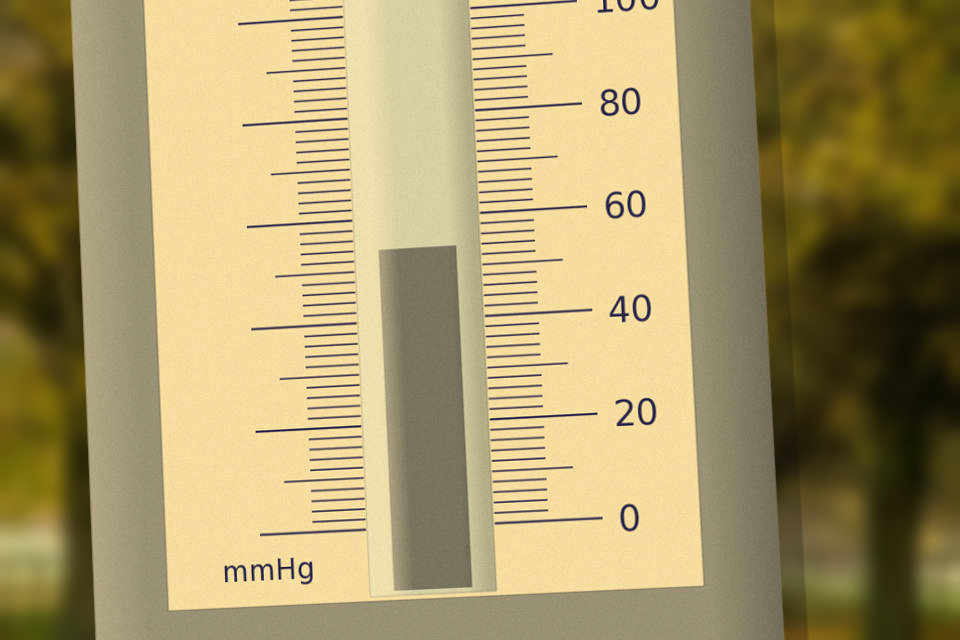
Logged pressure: 54 mmHg
